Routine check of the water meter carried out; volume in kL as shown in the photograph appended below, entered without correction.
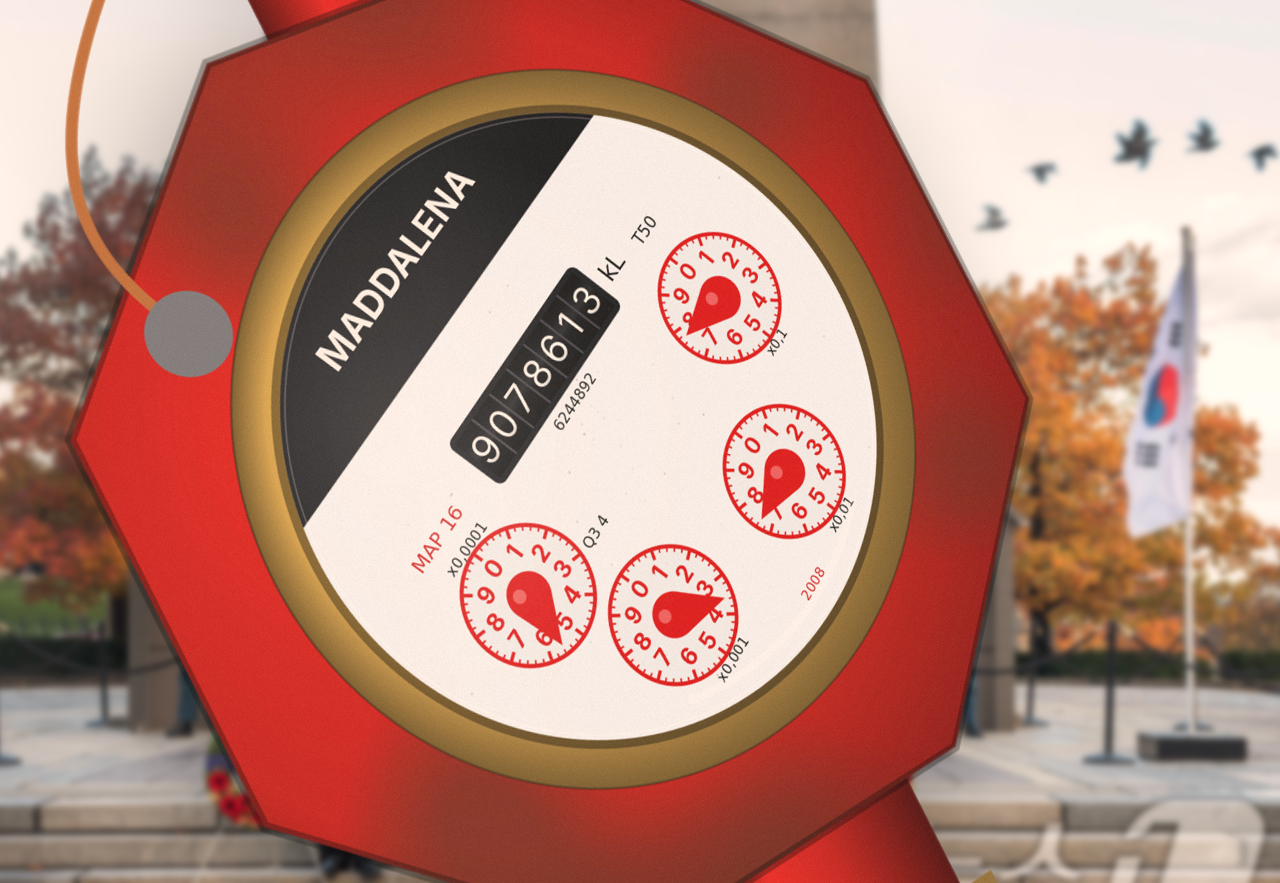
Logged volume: 9078613.7735 kL
